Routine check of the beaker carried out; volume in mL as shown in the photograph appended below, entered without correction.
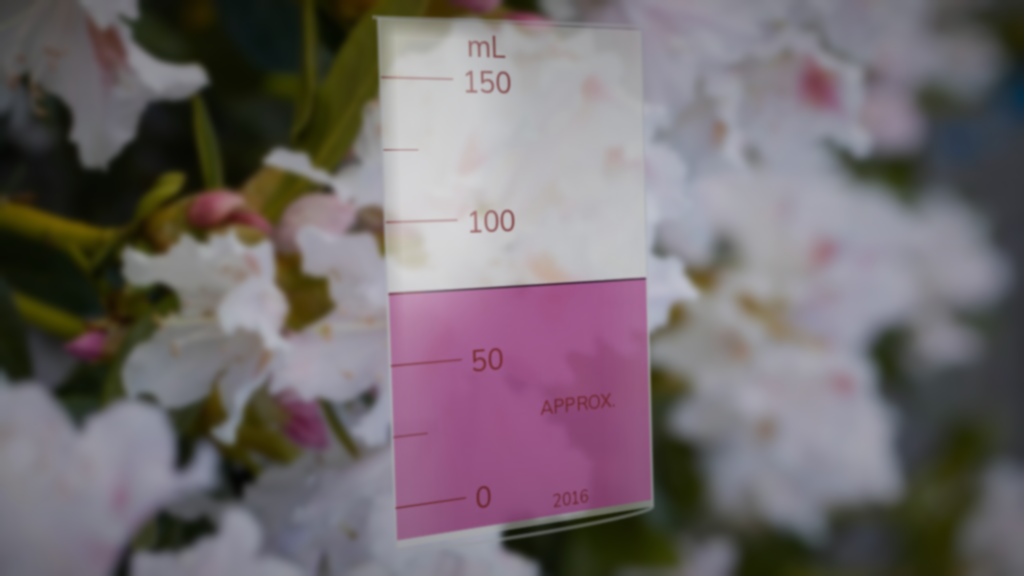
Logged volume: 75 mL
